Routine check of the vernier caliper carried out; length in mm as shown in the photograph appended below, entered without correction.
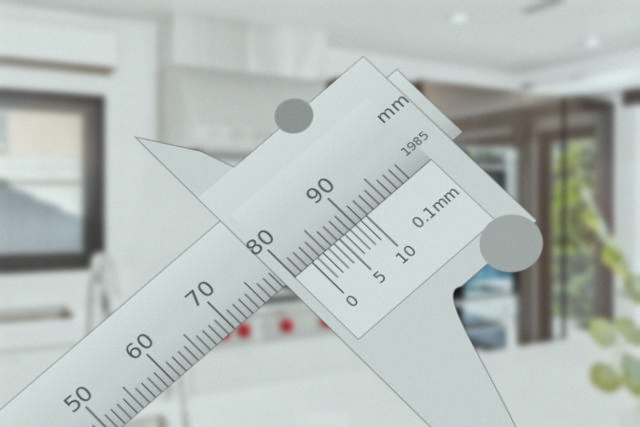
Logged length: 82.8 mm
